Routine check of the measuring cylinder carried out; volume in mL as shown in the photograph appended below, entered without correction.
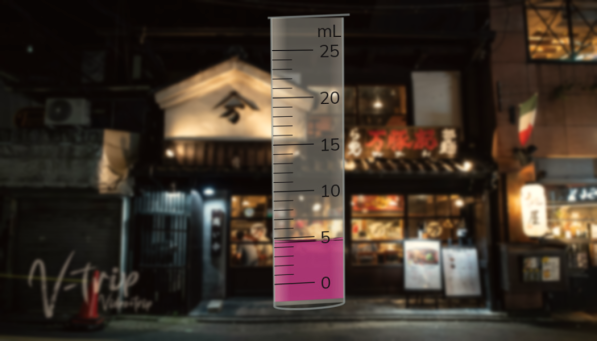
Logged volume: 4.5 mL
